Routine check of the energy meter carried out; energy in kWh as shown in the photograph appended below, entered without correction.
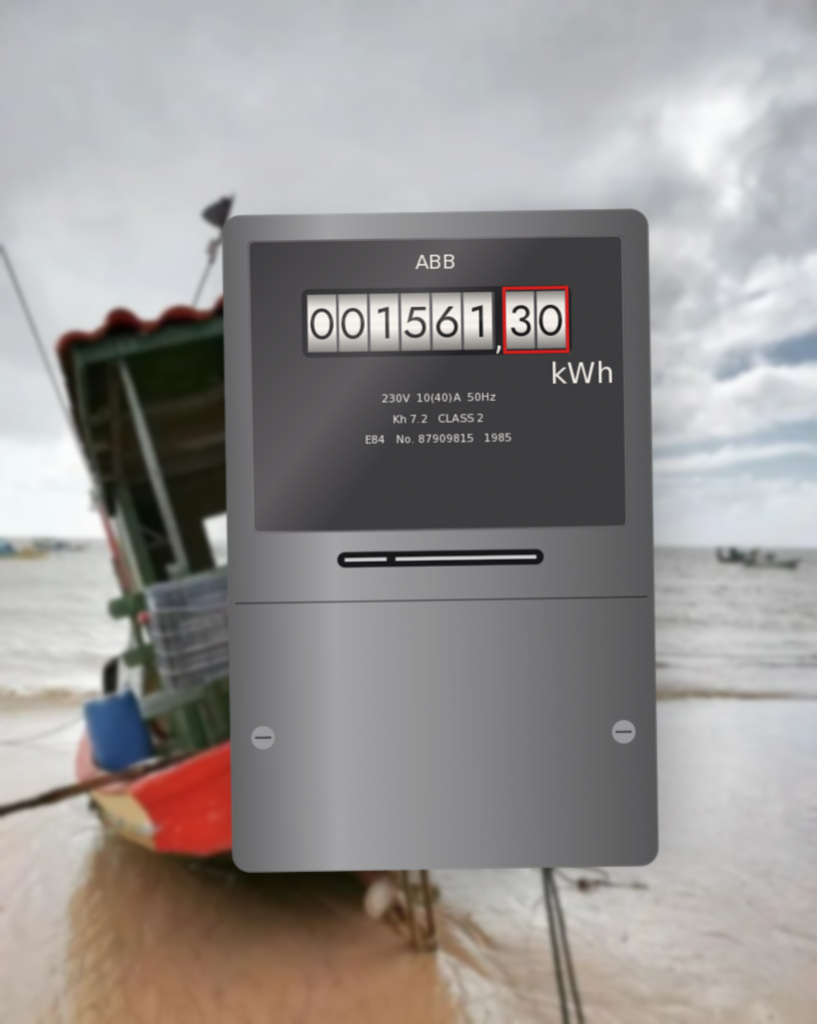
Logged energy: 1561.30 kWh
